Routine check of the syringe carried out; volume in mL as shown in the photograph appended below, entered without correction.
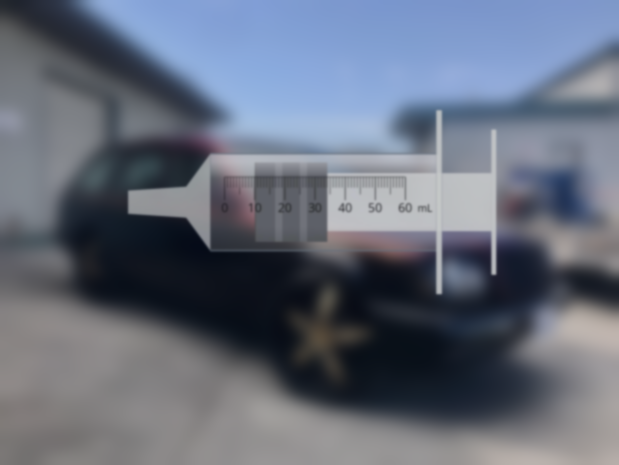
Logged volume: 10 mL
